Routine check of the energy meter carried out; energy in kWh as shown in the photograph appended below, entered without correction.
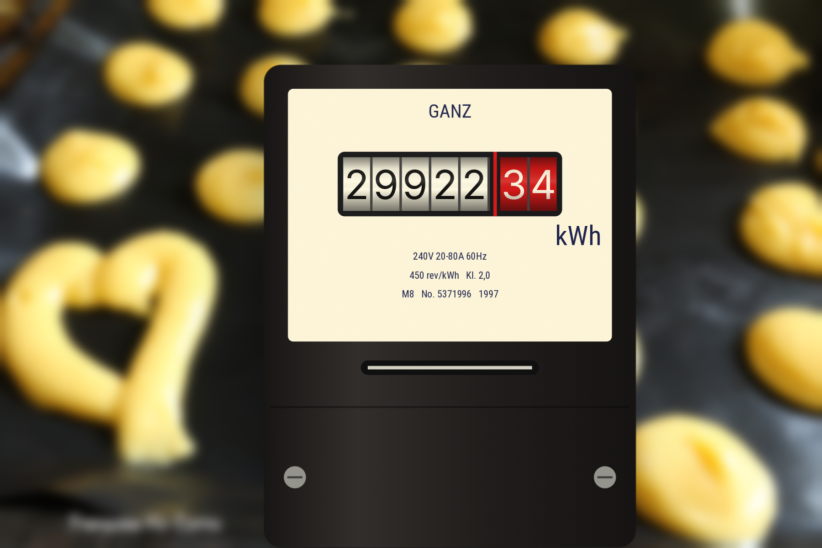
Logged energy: 29922.34 kWh
